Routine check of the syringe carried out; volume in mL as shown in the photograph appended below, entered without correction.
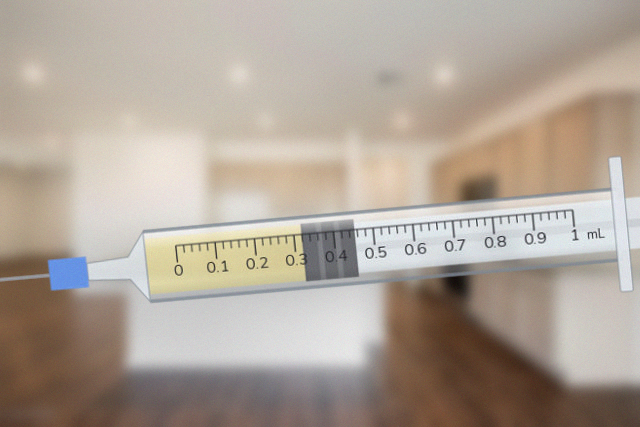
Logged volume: 0.32 mL
